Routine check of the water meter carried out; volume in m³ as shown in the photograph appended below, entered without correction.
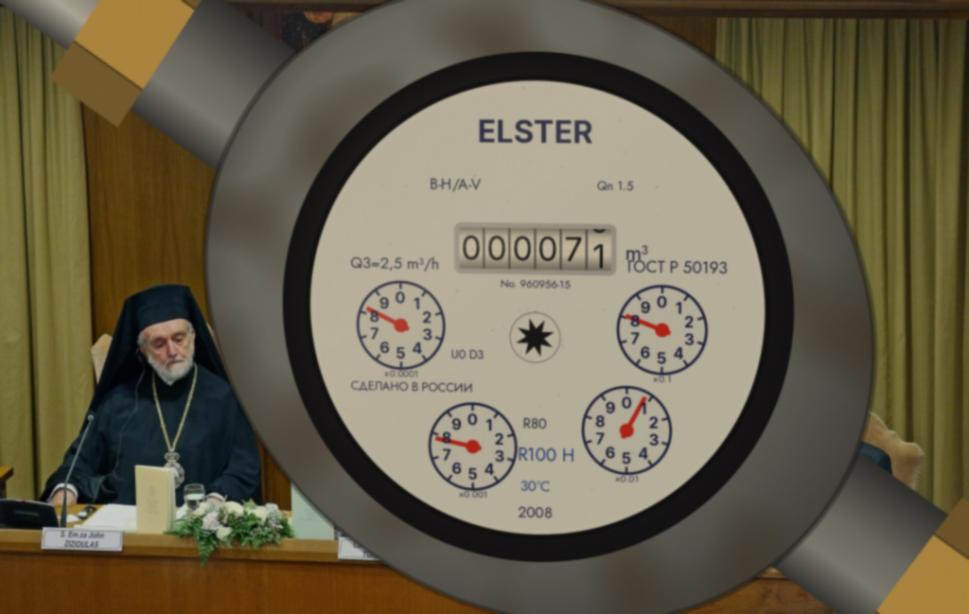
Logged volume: 70.8078 m³
